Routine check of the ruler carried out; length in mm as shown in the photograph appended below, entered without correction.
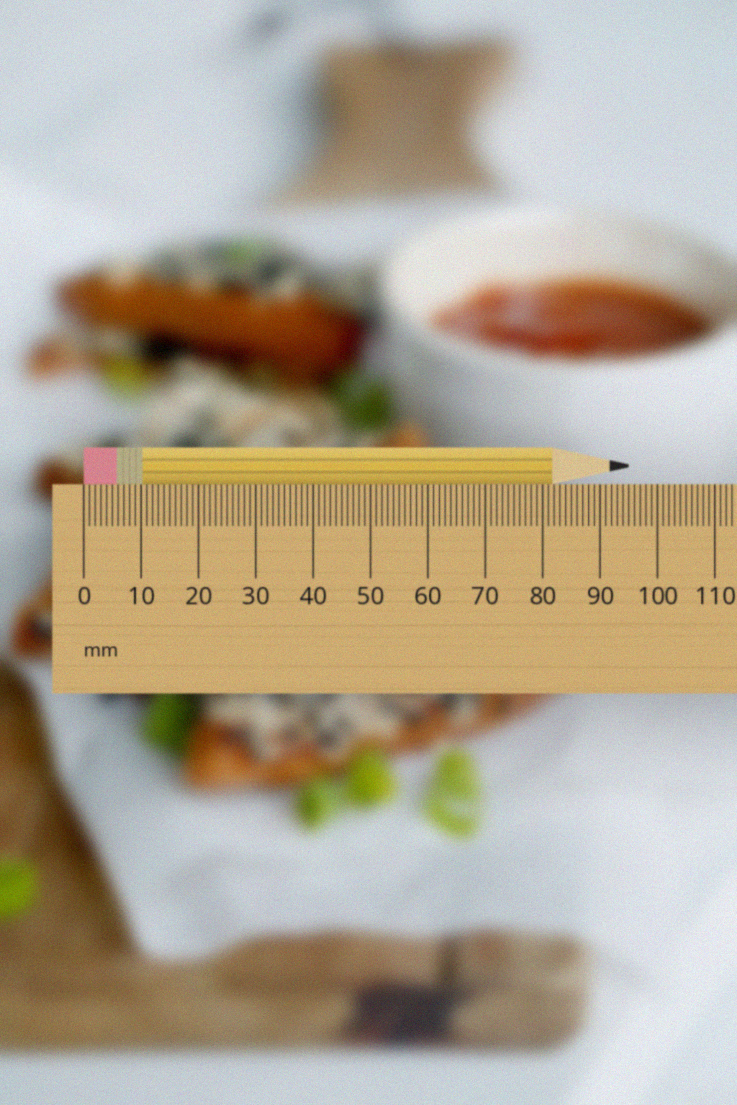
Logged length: 95 mm
